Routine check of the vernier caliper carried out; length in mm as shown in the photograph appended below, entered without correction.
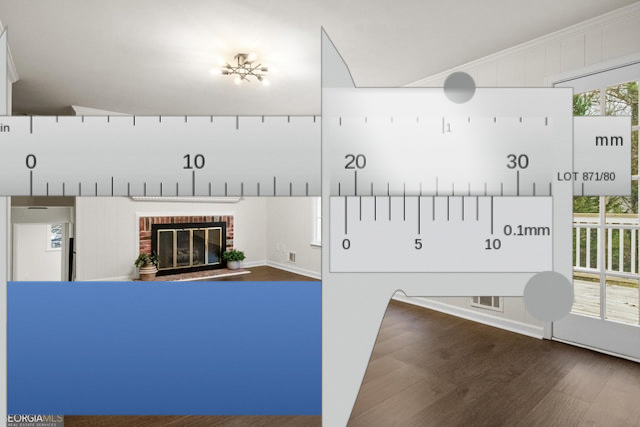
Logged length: 19.4 mm
